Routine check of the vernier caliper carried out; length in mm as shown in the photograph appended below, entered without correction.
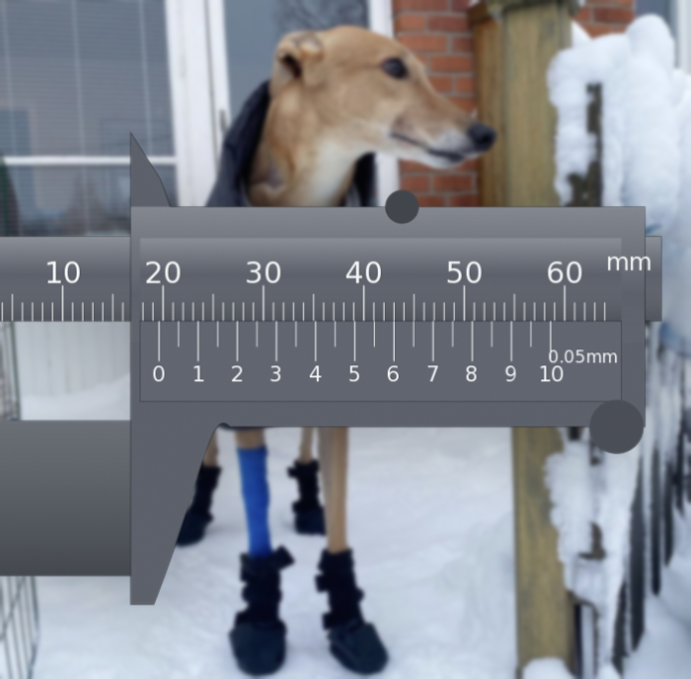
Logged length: 19.6 mm
